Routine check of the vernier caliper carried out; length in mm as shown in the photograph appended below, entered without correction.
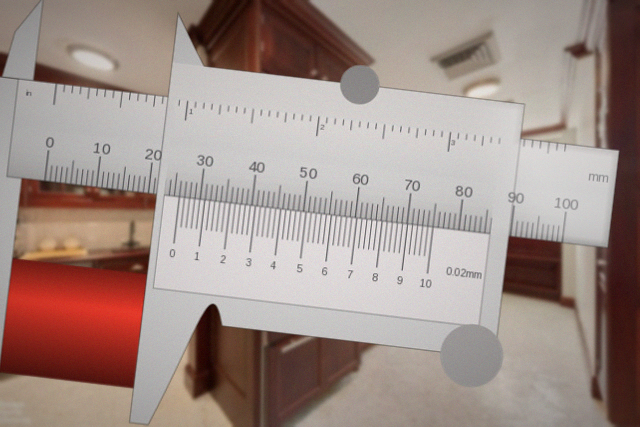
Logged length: 26.0 mm
